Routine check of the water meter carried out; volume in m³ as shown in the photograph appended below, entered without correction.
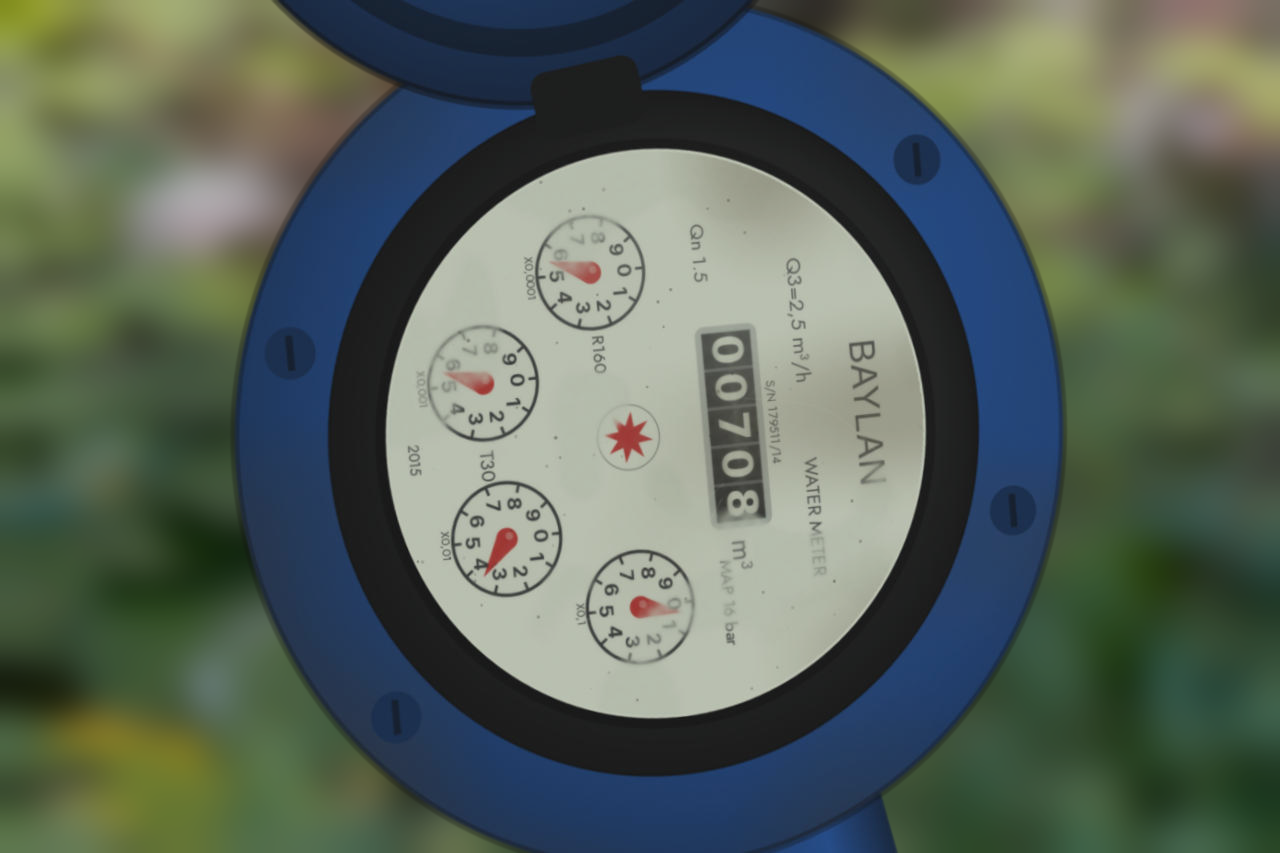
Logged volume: 708.0355 m³
